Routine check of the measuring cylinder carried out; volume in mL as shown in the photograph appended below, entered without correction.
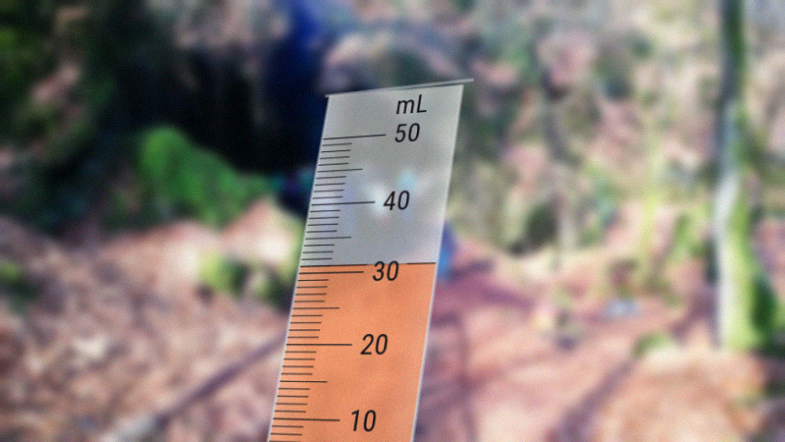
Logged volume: 31 mL
